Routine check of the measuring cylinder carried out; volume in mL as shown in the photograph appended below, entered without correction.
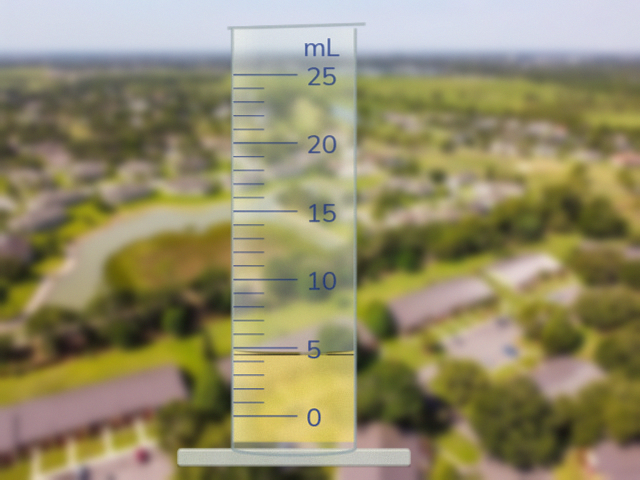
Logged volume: 4.5 mL
